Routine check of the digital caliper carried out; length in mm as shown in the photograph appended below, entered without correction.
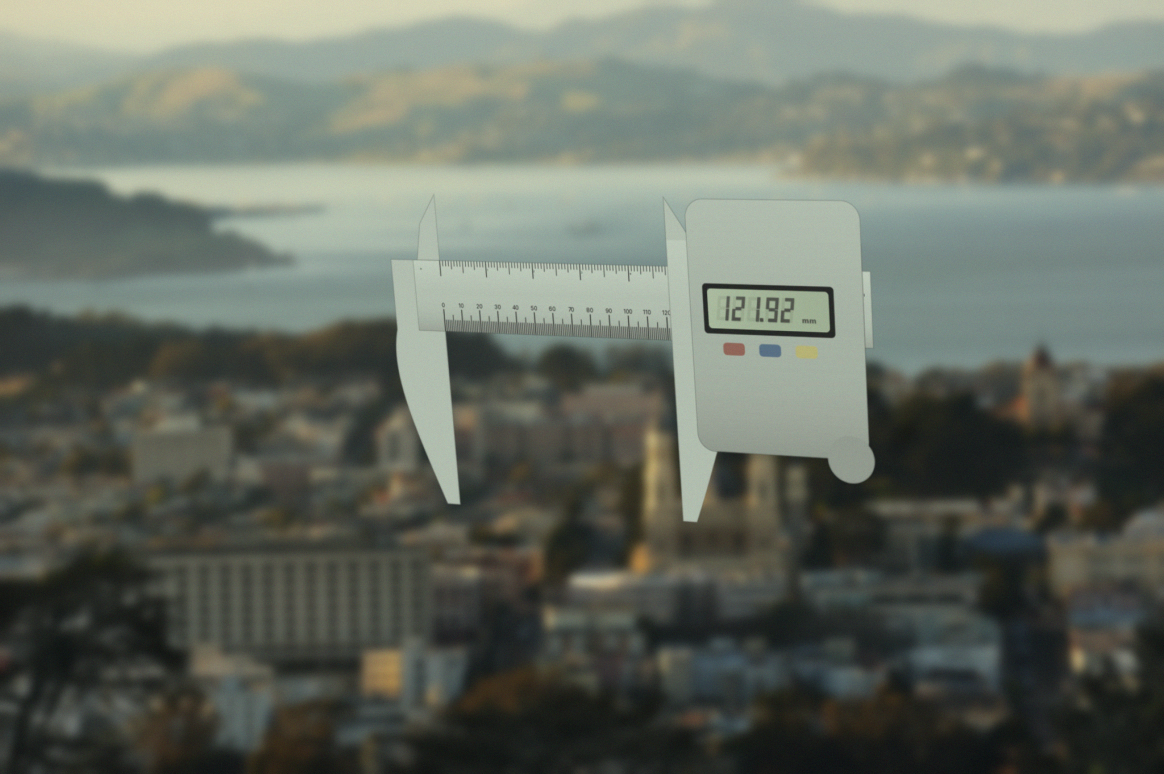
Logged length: 121.92 mm
